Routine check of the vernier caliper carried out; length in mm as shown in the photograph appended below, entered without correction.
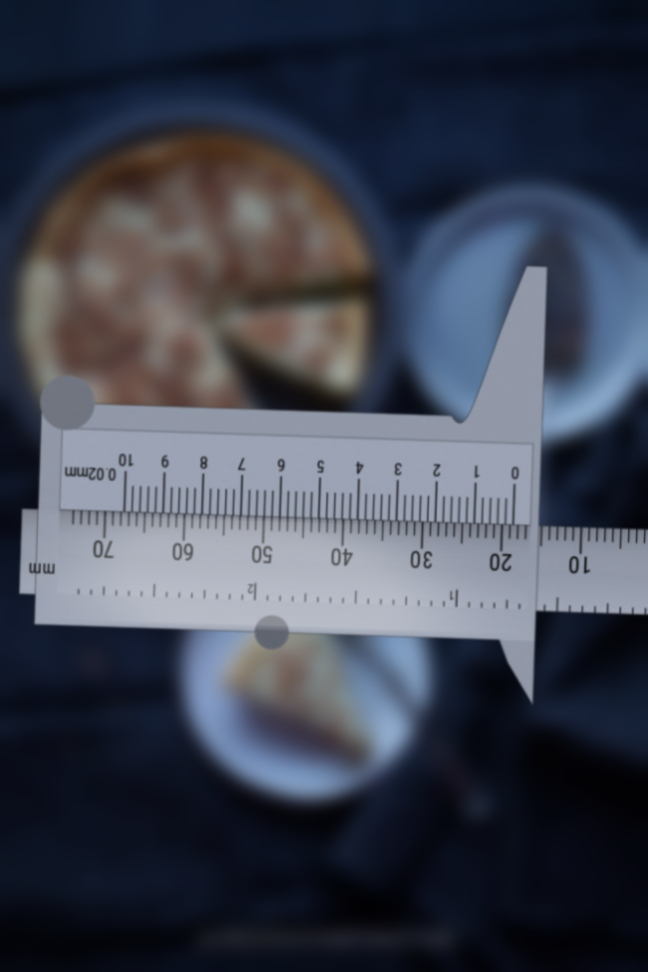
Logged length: 18.6 mm
